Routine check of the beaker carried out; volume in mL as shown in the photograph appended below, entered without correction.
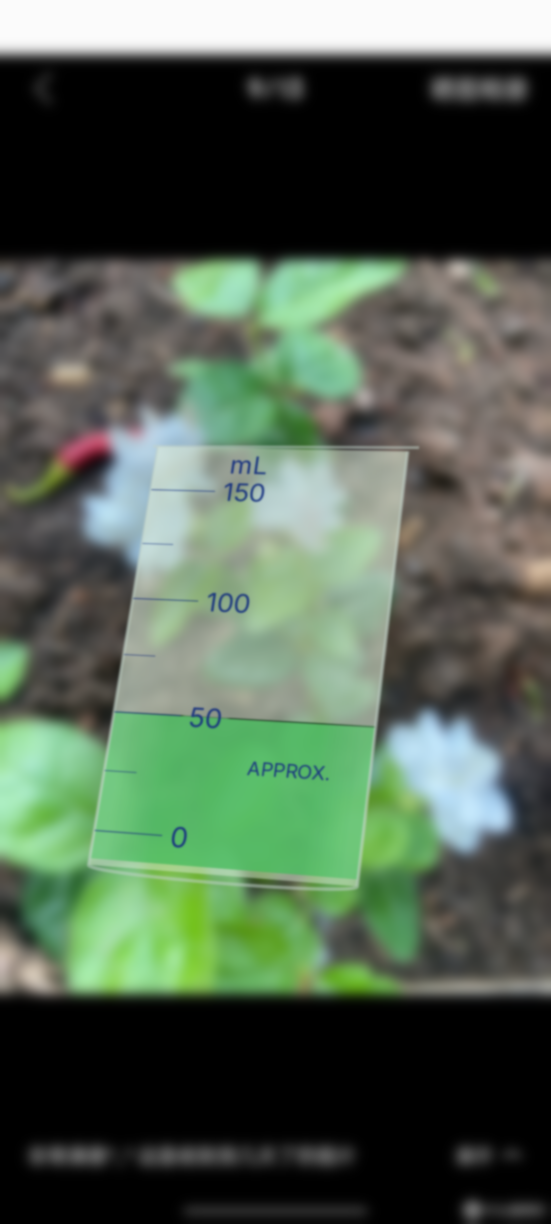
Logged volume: 50 mL
